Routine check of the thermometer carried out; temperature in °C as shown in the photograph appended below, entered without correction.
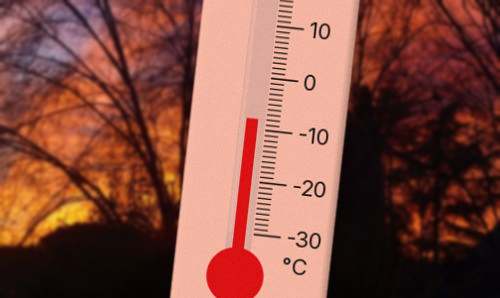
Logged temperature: -8 °C
